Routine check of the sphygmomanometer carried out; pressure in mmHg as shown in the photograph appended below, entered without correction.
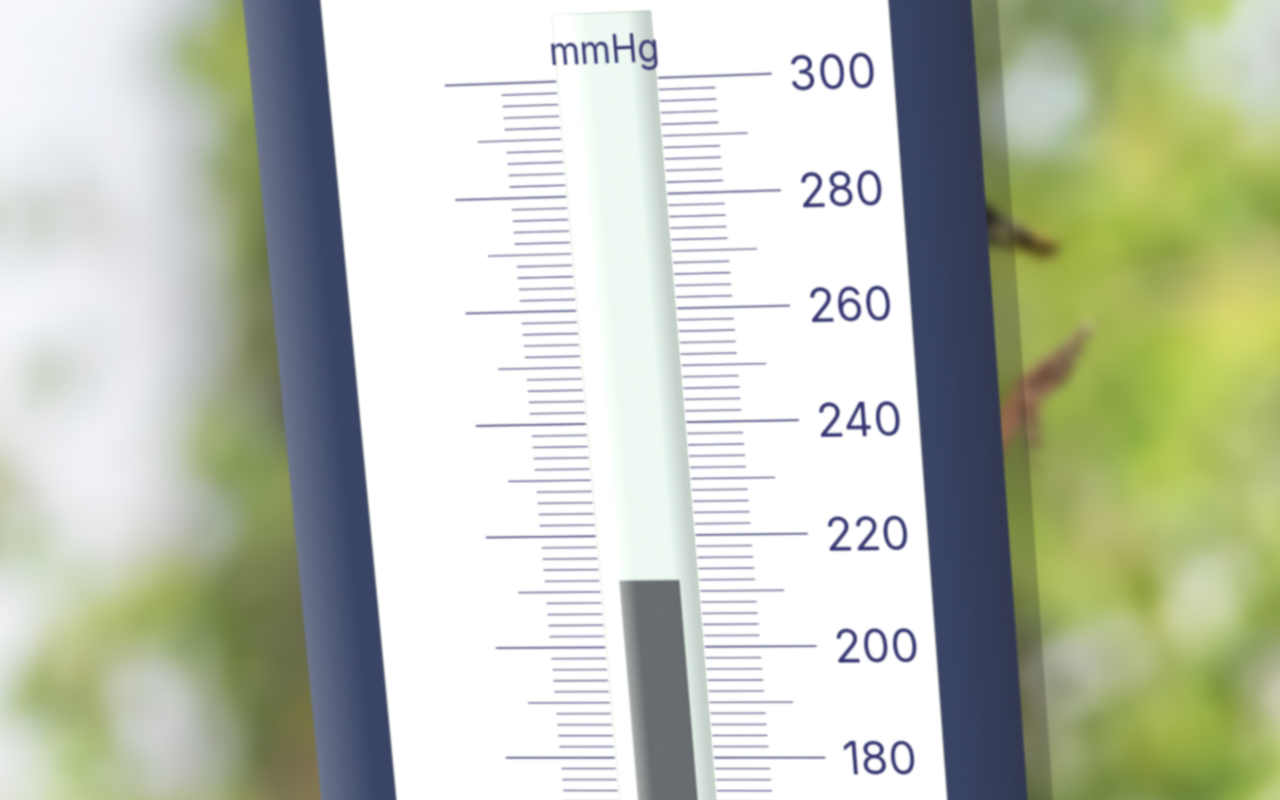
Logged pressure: 212 mmHg
